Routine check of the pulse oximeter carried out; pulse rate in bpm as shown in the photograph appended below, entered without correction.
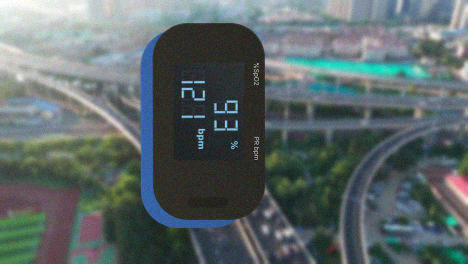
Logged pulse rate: 121 bpm
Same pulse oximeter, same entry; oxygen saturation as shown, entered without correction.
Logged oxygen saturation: 93 %
